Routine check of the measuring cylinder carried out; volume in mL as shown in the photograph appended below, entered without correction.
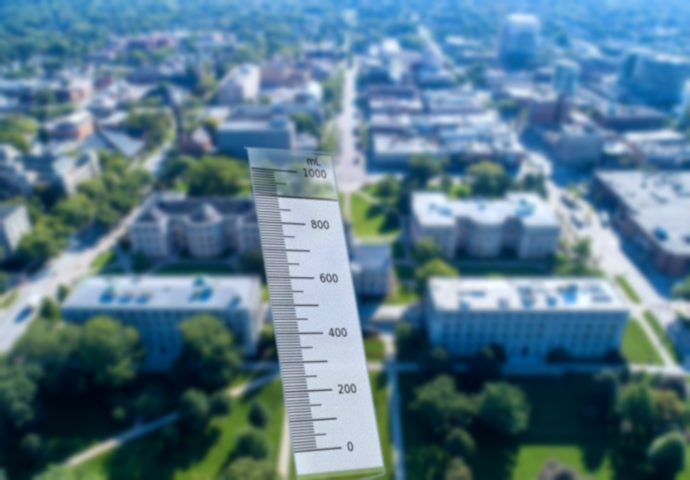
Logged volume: 900 mL
